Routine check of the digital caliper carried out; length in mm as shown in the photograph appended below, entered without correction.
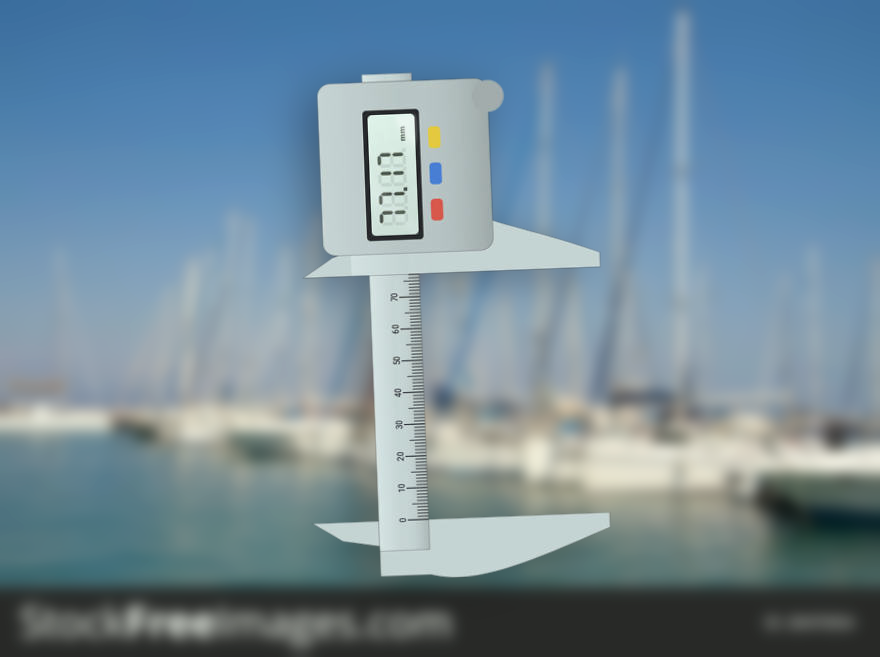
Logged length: 77.17 mm
